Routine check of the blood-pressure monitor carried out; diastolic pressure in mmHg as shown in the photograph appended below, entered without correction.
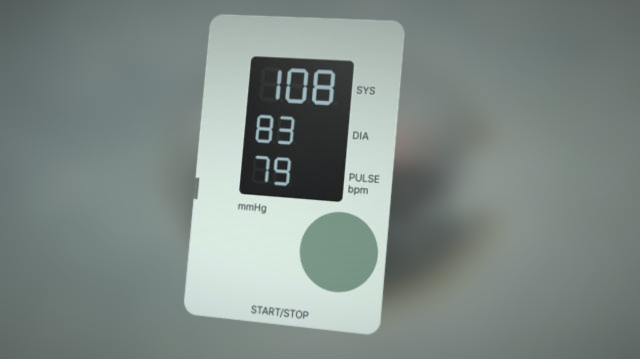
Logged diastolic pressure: 83 mmHg
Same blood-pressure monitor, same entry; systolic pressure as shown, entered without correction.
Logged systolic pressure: 108 mmHg
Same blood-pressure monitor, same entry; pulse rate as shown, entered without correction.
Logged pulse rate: 79 bpm
